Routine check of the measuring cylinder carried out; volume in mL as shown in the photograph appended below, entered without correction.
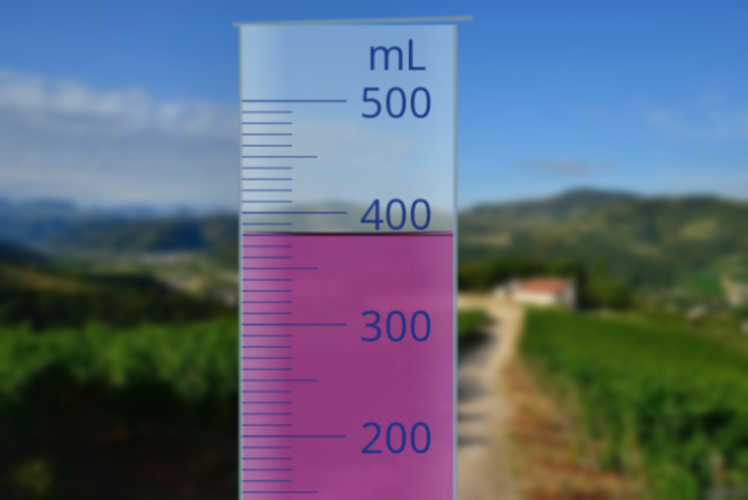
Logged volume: 380 mL
